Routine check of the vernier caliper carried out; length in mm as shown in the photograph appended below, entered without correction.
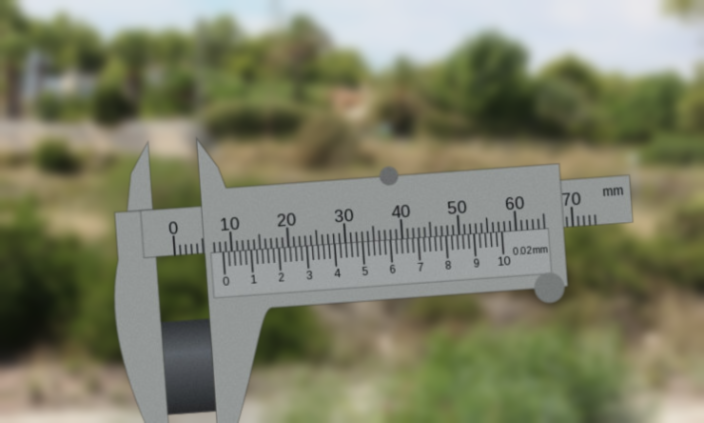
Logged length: 8.5 mm
